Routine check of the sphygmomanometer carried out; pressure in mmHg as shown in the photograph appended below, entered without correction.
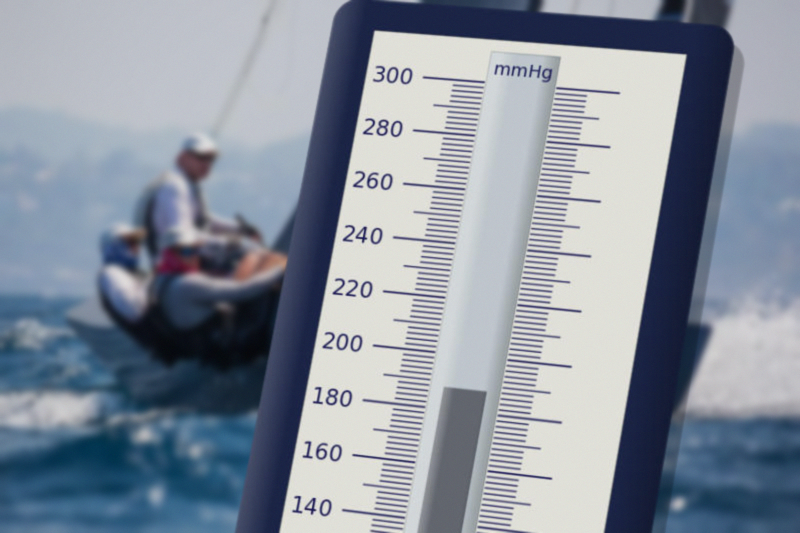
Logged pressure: 188 mmHg
